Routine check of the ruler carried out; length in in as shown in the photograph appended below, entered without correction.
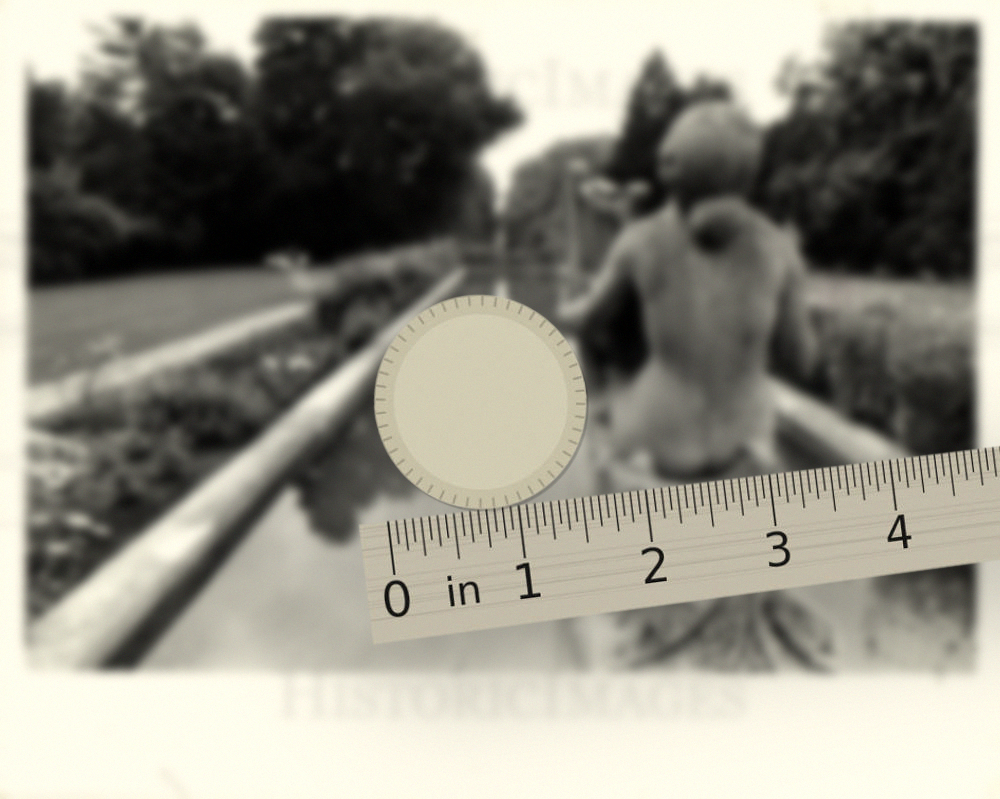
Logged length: 1.625 in
